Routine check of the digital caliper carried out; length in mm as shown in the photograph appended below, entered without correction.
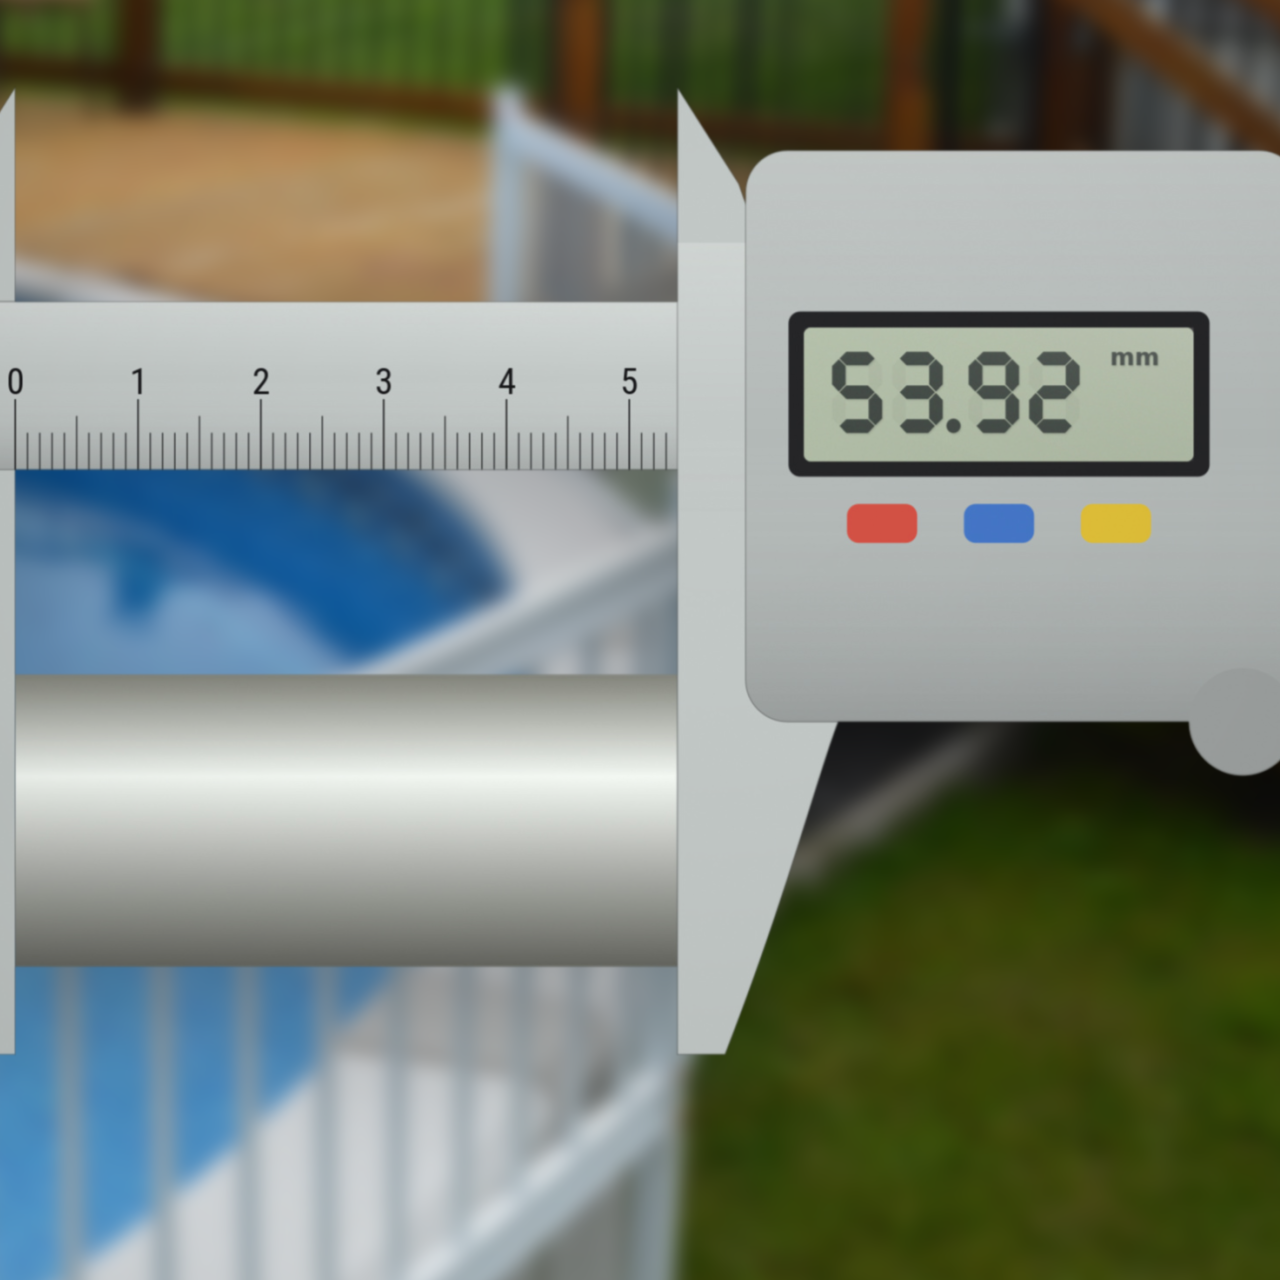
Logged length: 53.92 mm
